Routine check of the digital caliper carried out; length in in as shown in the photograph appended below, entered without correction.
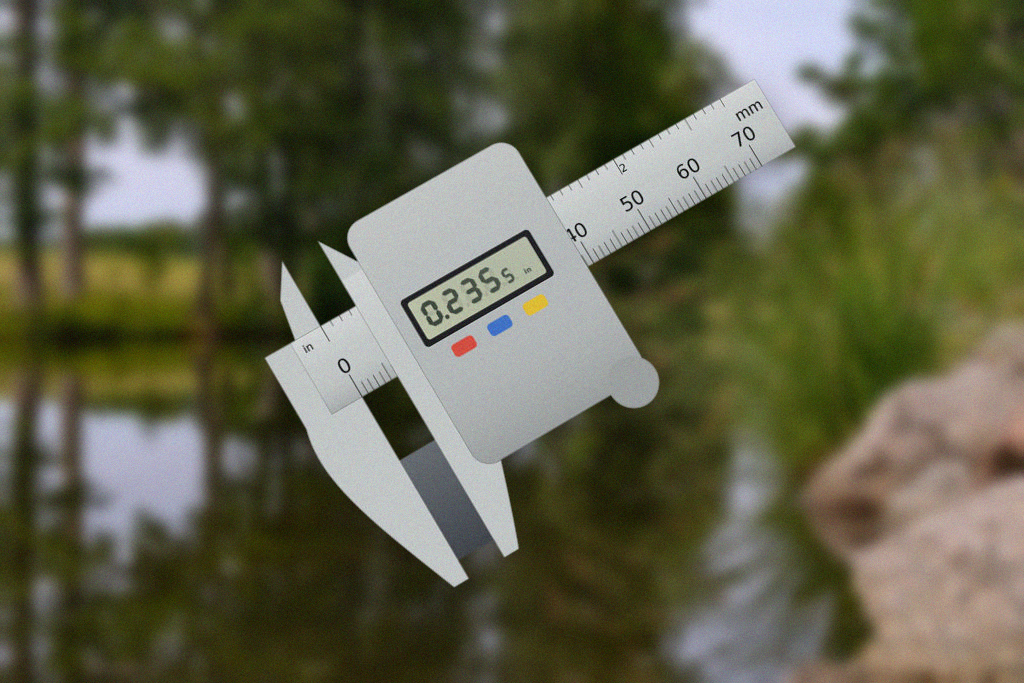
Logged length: 0.2355 in
